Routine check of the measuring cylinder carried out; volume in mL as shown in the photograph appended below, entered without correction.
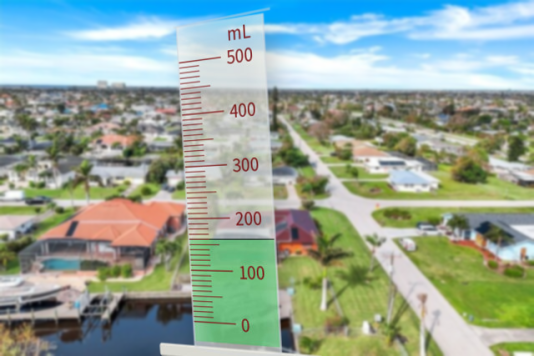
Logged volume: 160 mL
